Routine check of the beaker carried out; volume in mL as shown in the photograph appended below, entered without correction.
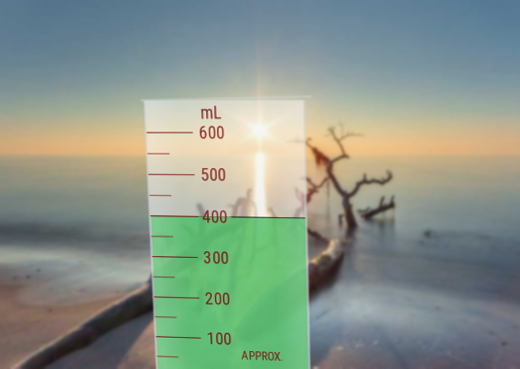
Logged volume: 400 mL
